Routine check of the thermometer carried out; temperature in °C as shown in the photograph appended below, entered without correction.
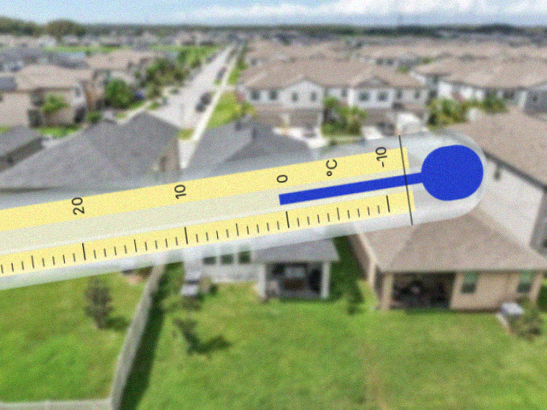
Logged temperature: 0.5 °C
